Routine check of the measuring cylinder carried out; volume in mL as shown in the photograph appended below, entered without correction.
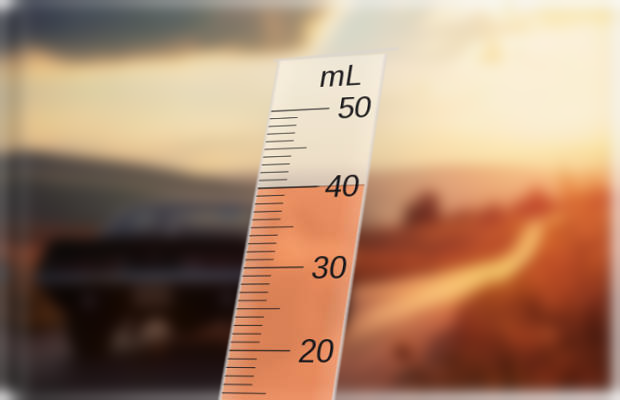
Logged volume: 40 mL
